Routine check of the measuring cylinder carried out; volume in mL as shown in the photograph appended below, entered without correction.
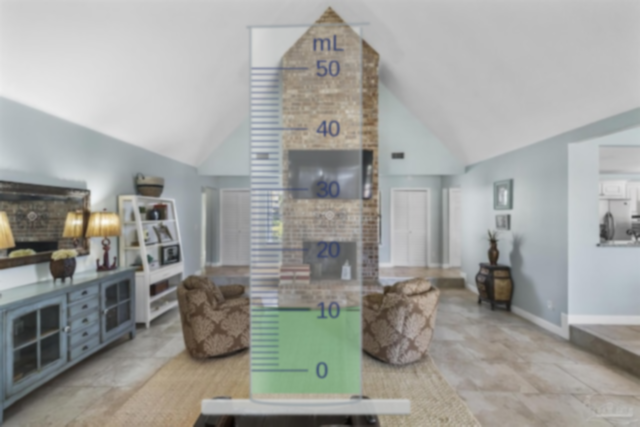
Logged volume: 10 mL
